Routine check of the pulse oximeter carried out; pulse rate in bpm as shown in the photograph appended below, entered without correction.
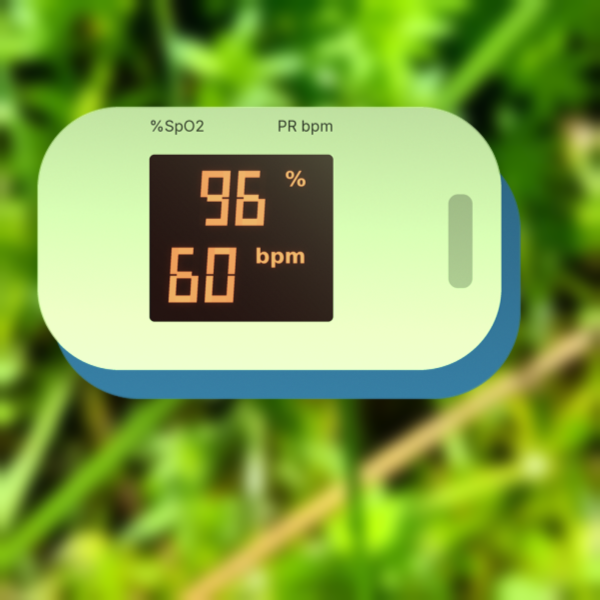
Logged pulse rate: 60 bpm
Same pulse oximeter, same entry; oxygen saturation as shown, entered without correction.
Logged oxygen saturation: 96 %
